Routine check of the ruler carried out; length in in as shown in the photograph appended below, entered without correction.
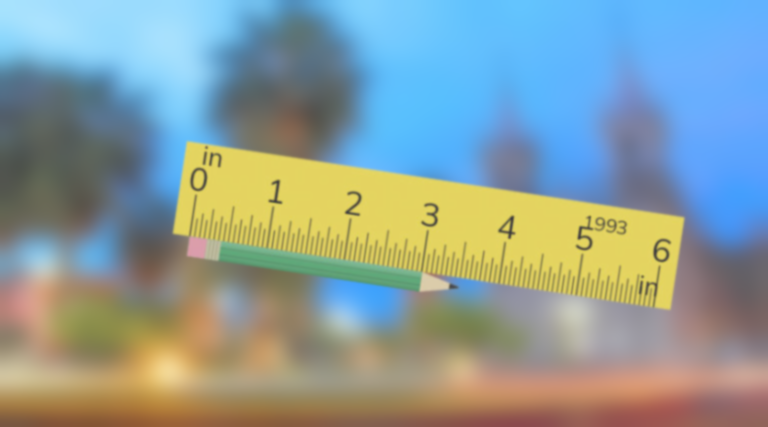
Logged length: 3.5 in
